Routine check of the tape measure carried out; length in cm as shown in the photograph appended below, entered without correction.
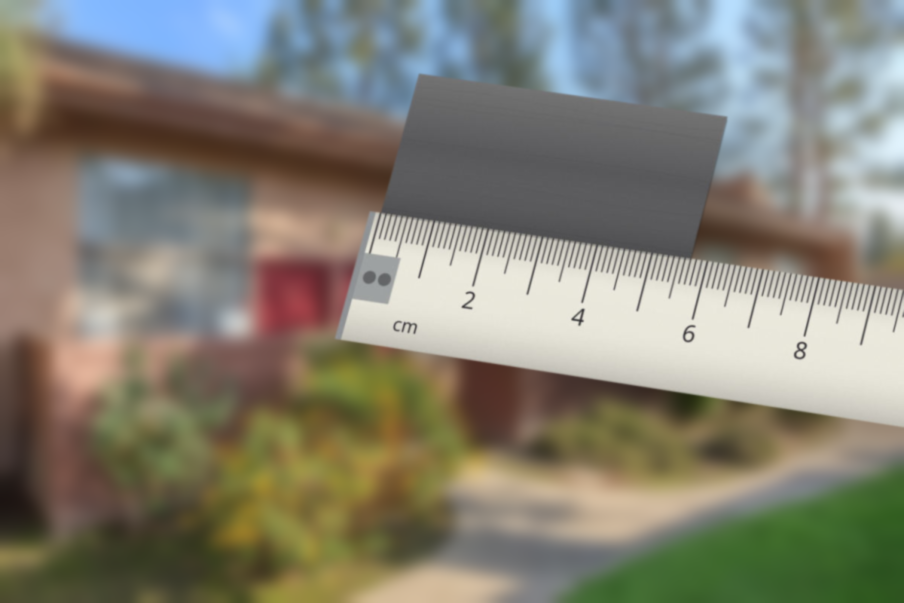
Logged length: 5.7 cm
